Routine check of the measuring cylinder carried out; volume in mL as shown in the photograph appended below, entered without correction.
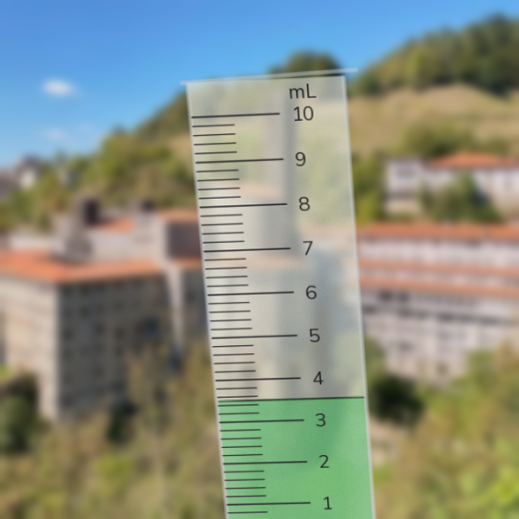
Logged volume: 3.5 mL
